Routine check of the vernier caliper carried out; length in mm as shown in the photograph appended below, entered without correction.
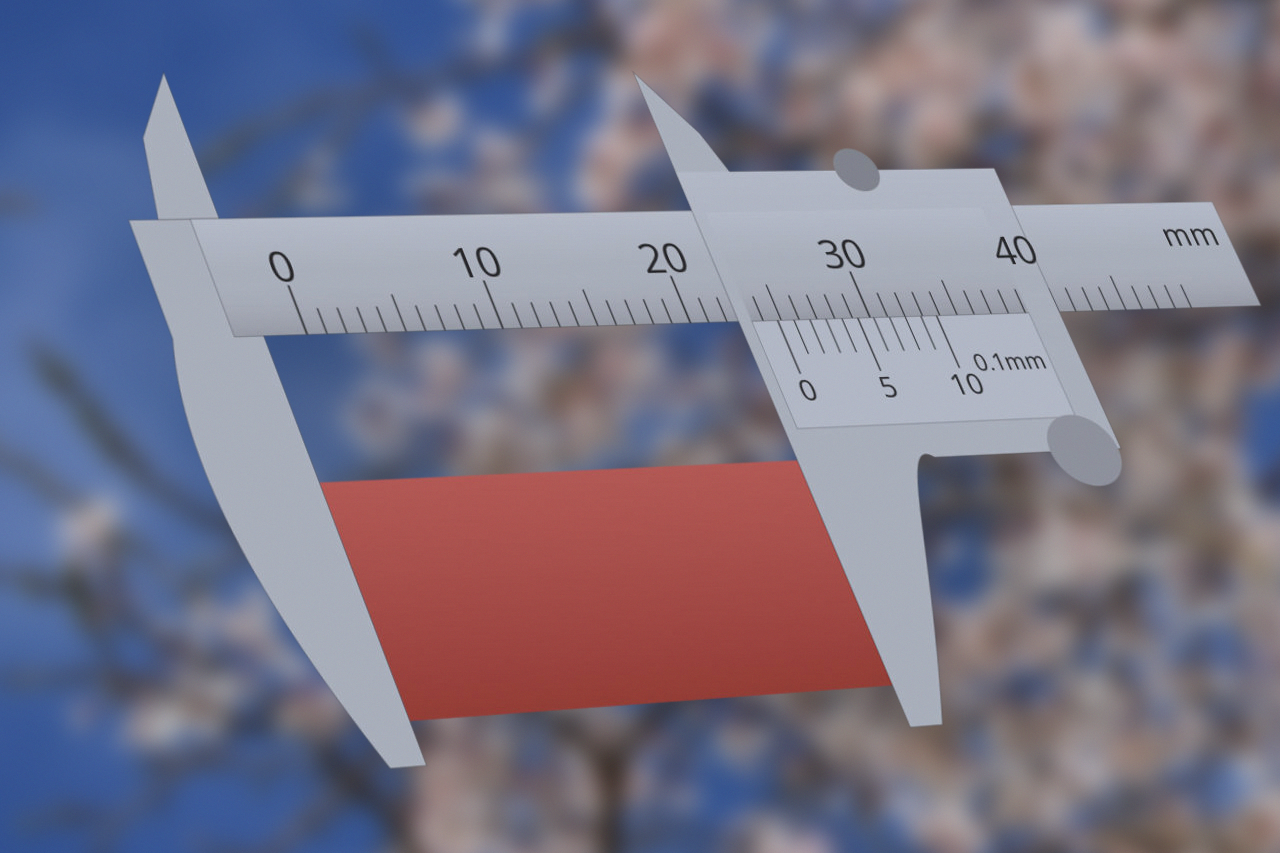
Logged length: 24.8 mm
